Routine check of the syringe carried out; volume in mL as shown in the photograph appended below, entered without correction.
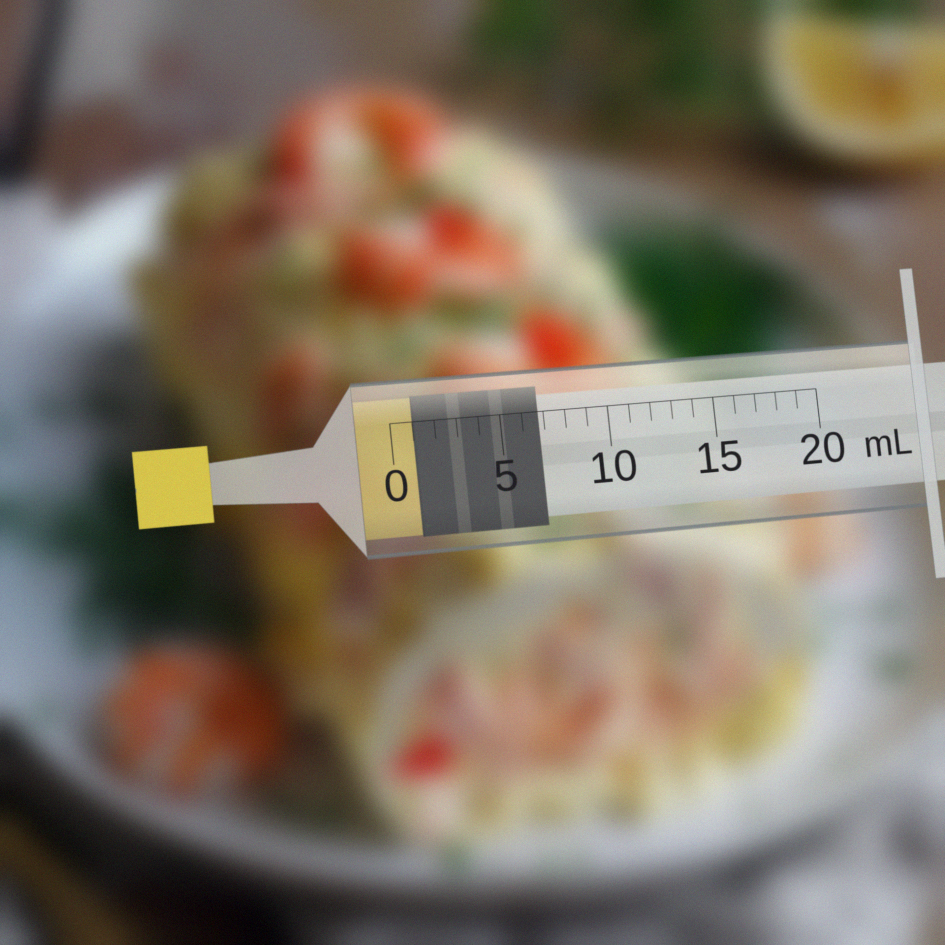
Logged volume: 1 mL
